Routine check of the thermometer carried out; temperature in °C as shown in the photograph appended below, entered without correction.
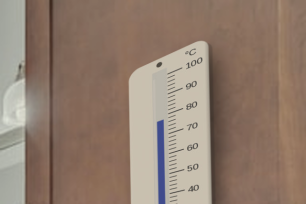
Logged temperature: 78 °C
